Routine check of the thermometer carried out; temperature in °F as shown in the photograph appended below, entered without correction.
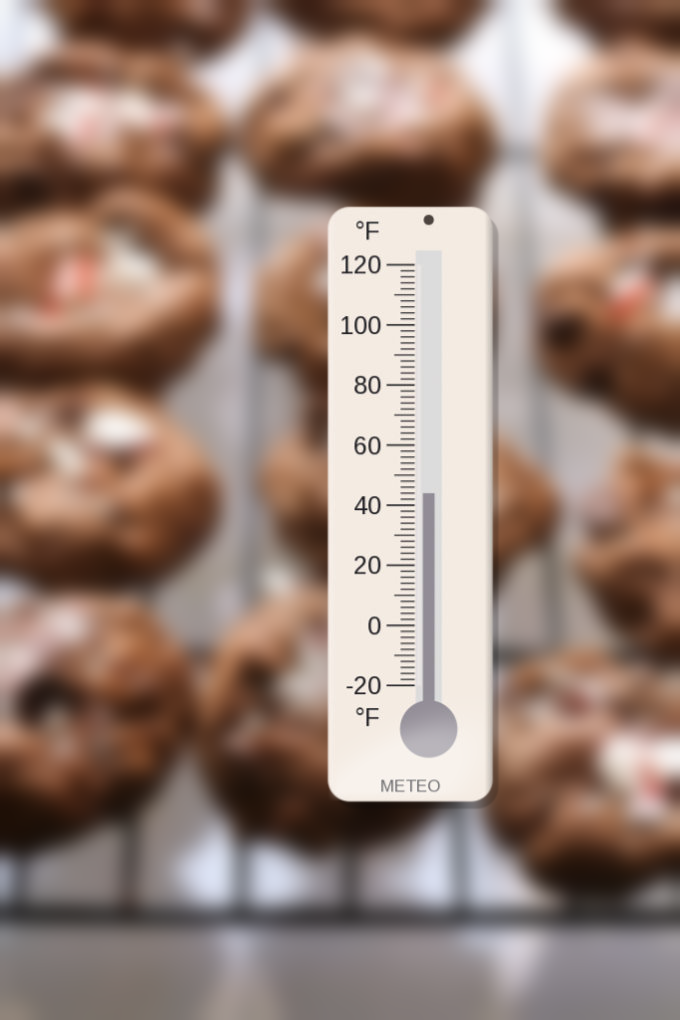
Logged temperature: 44 °F
